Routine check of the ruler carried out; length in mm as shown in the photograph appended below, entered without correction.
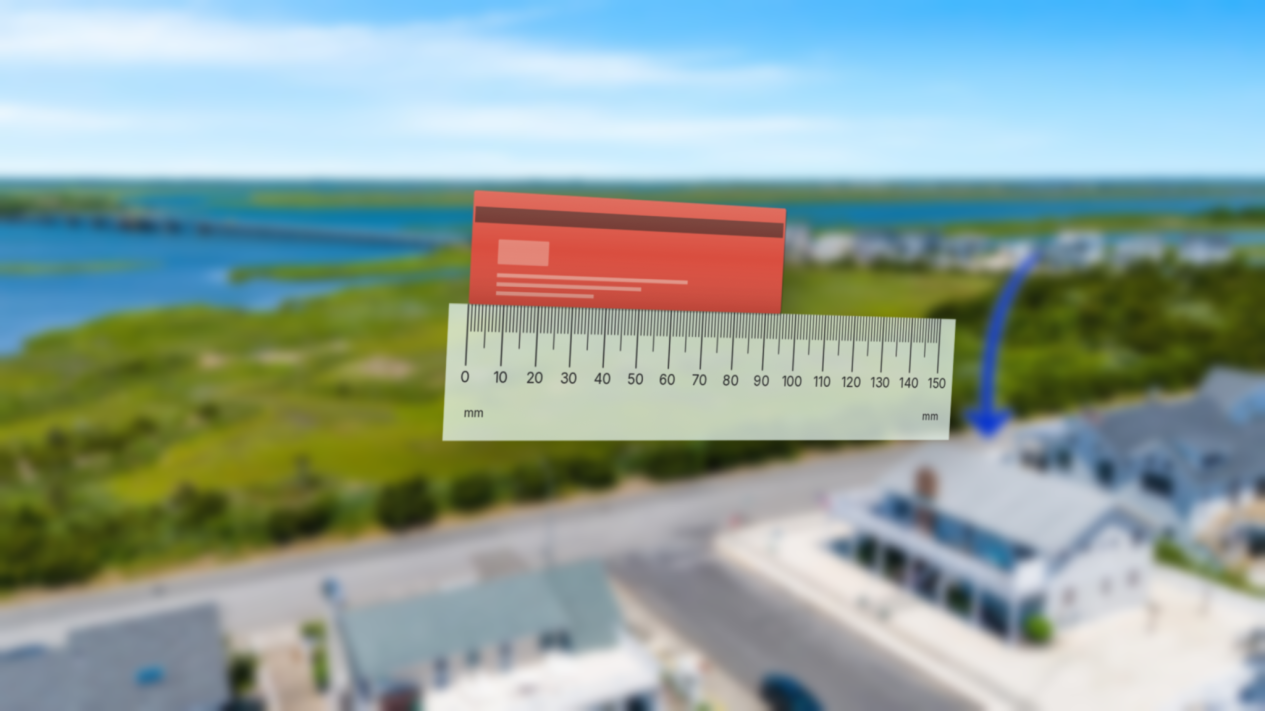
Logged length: 95 mm
